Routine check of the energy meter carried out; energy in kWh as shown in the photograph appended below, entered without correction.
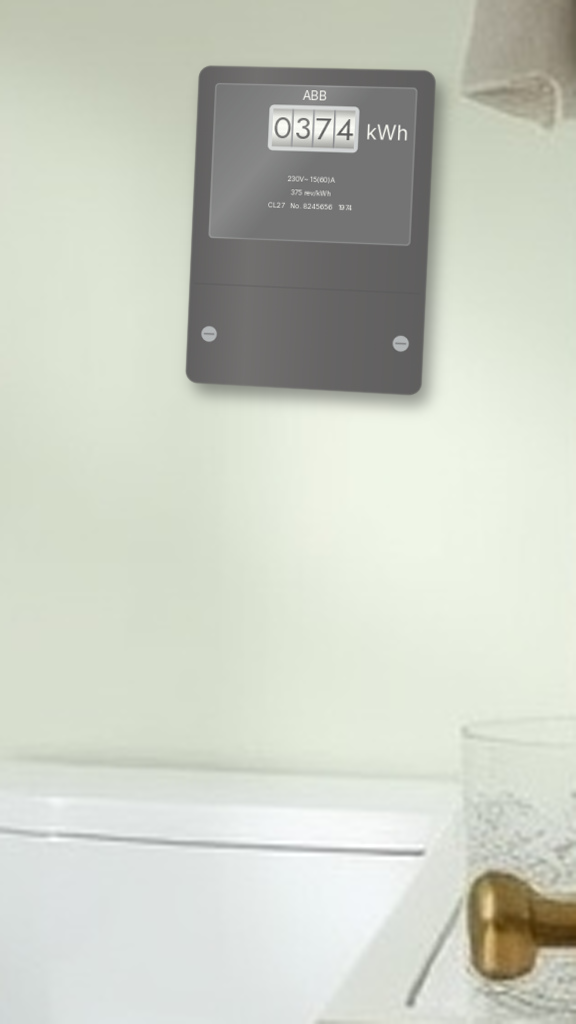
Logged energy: 374 kWh
